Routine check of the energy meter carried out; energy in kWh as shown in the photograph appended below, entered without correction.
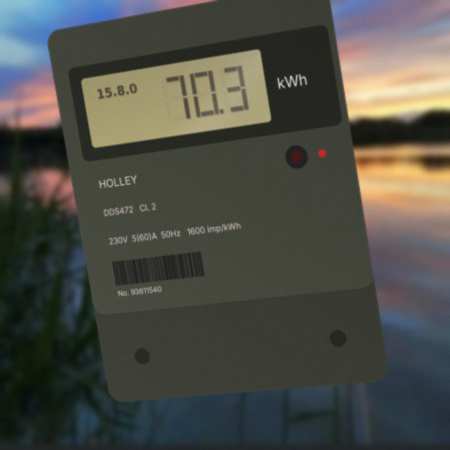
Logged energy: 70.3 kWh
